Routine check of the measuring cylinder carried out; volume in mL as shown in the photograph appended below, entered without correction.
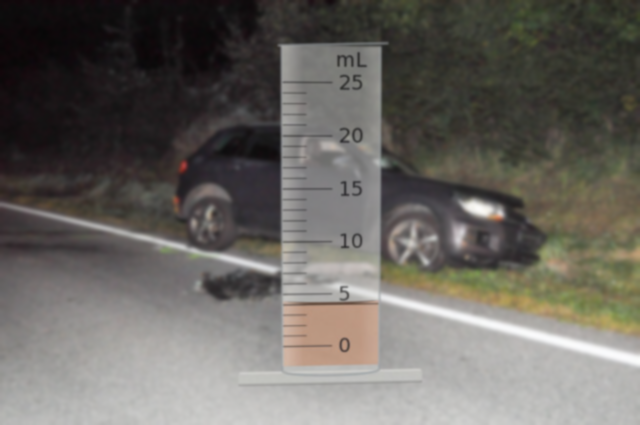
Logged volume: 4 mL
